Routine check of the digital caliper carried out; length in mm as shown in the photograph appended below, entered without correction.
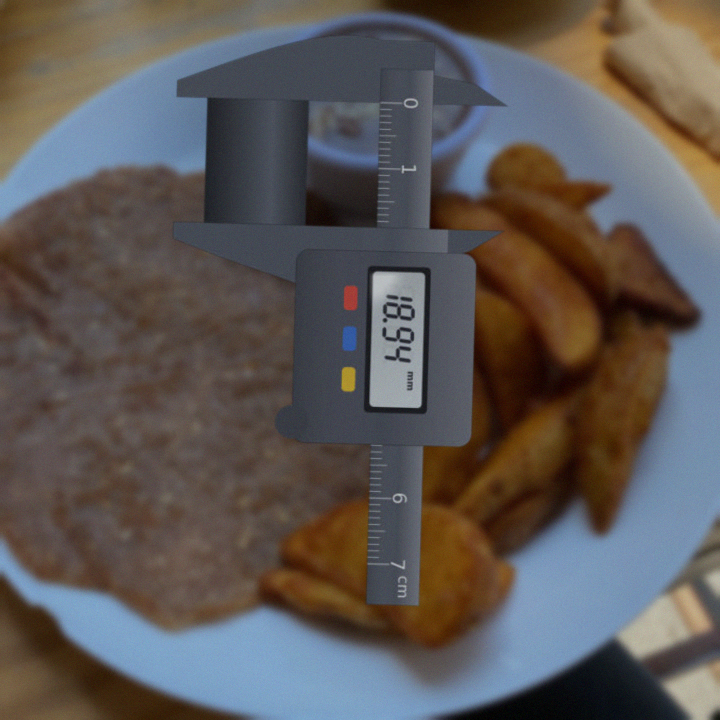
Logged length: 18.94 mm
